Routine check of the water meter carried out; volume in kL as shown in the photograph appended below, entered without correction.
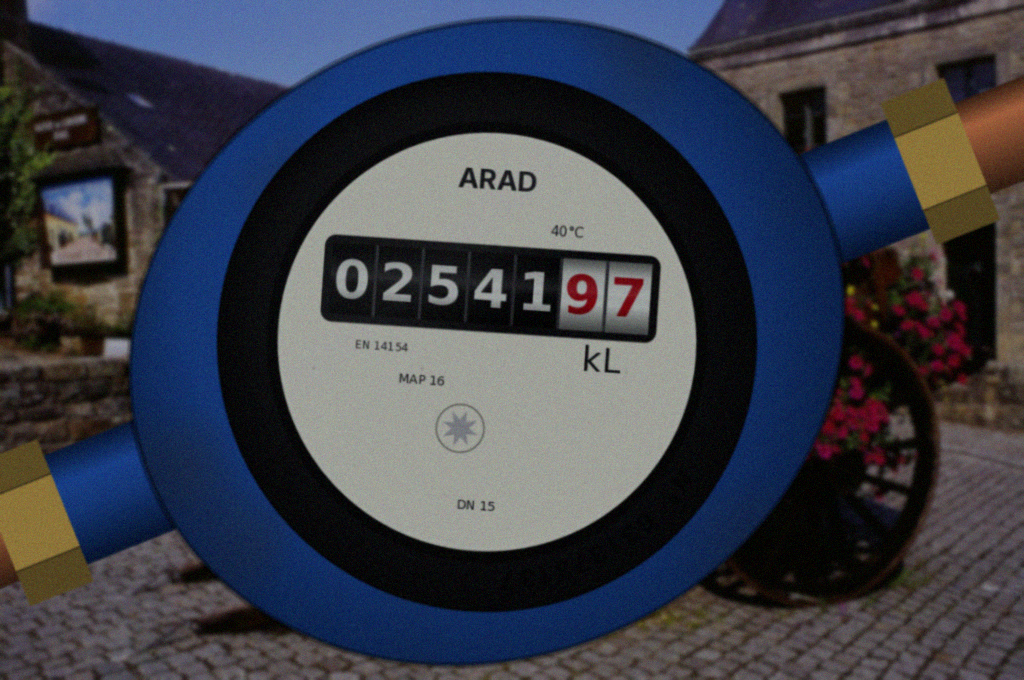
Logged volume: 2541.97 kL
